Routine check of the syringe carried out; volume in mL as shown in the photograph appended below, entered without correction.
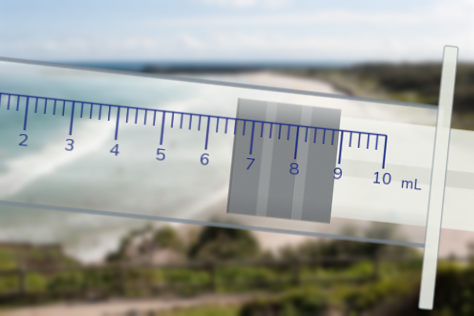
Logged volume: 6.6 mL
